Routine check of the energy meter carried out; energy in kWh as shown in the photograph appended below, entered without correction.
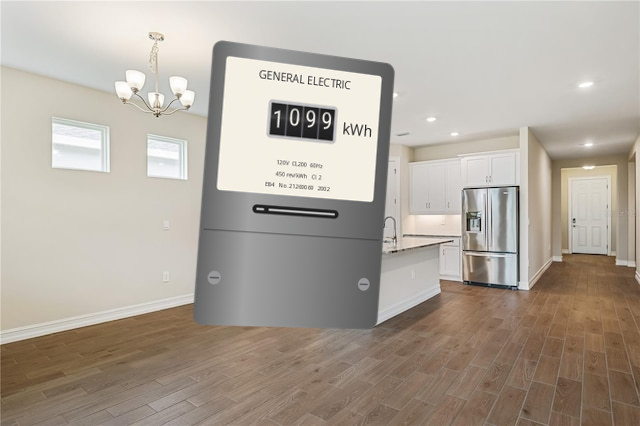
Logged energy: 1099 kWh
